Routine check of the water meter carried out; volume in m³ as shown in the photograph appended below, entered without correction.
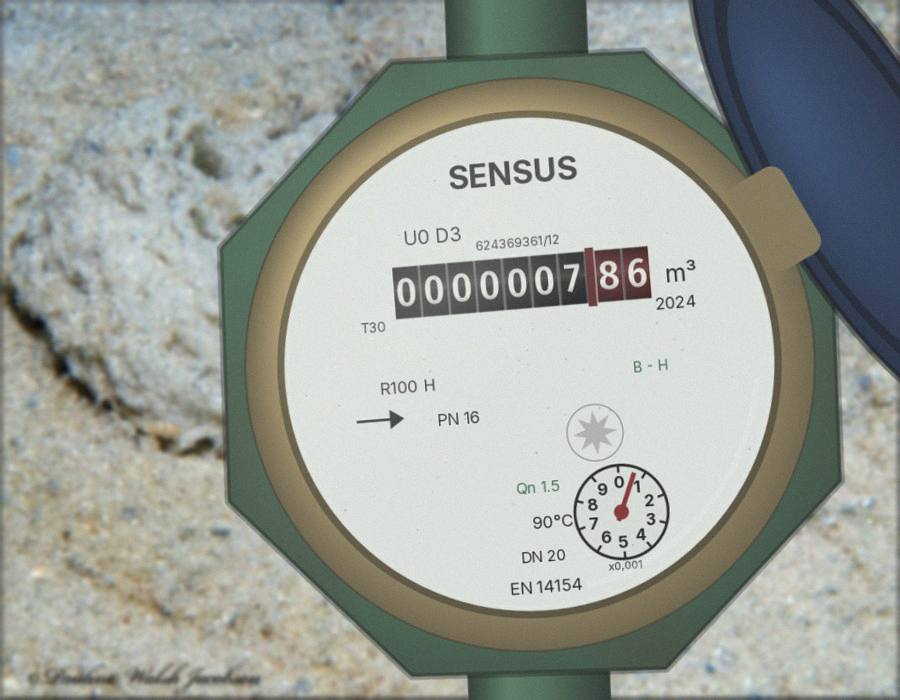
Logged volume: 7.860 m³
